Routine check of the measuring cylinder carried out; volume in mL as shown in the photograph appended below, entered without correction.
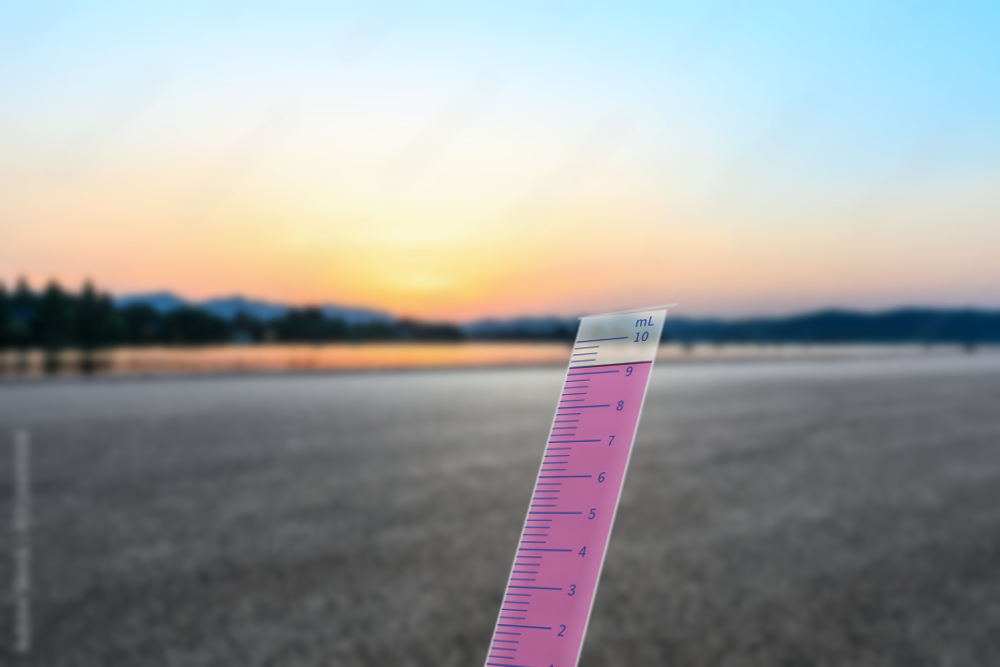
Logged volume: 9.2 mL
